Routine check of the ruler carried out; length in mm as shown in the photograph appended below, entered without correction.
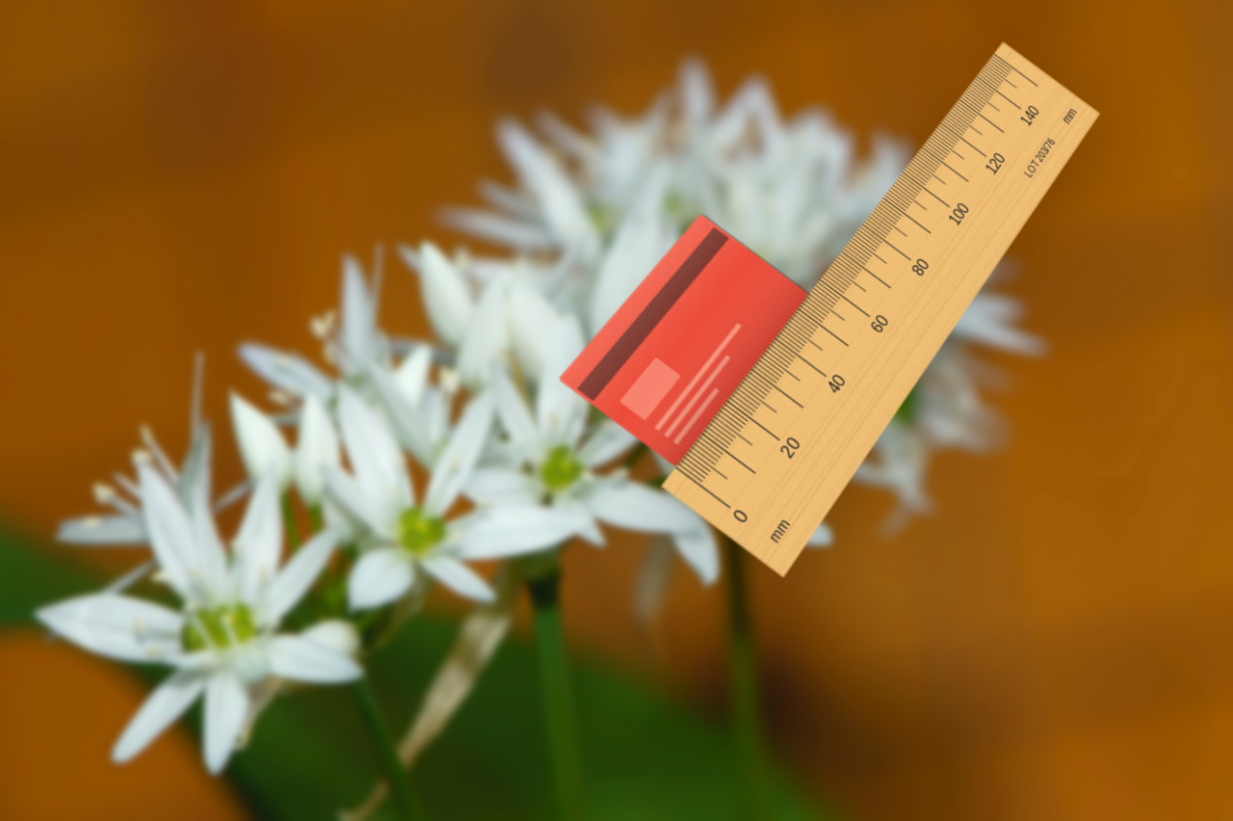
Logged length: 55 mm
